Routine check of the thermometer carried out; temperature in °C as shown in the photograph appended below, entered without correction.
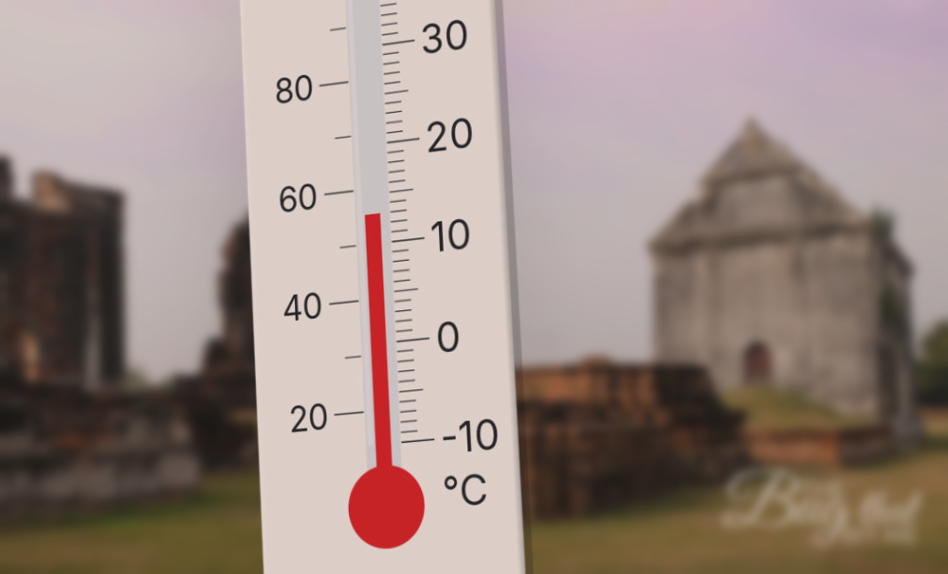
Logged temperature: 13 °C
